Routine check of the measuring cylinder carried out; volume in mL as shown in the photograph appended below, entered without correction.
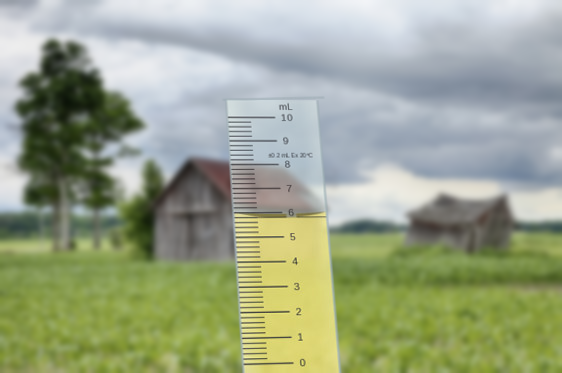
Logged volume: 5.8 mL
